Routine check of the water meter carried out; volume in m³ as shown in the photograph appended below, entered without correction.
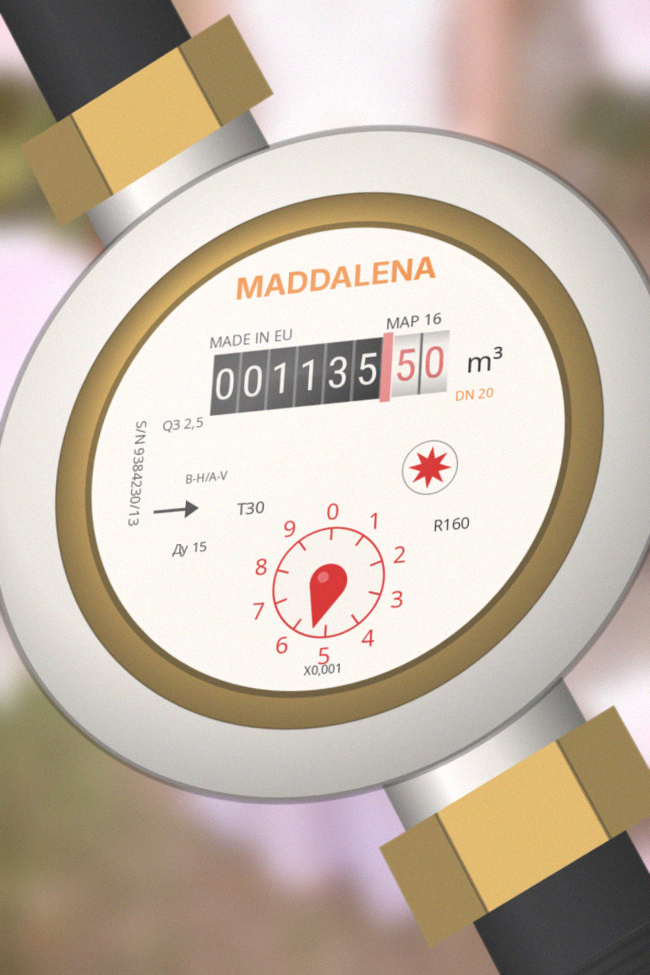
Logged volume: 1135.505 m³
